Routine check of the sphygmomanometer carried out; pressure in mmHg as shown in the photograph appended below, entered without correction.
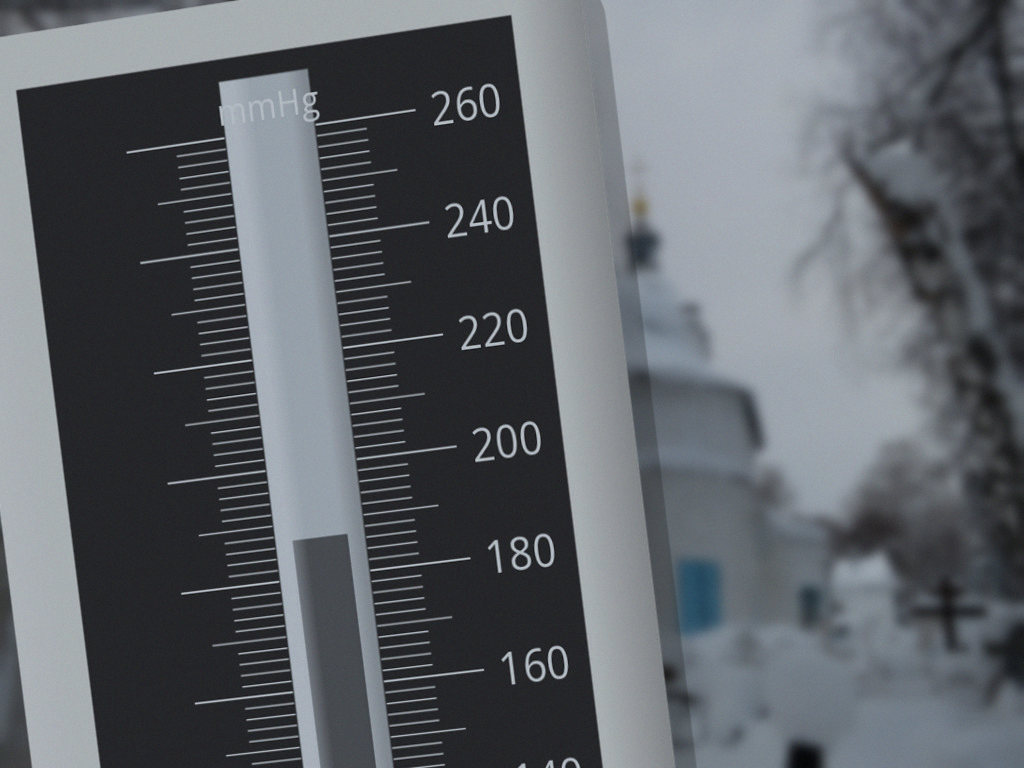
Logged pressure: 187 mmHg
